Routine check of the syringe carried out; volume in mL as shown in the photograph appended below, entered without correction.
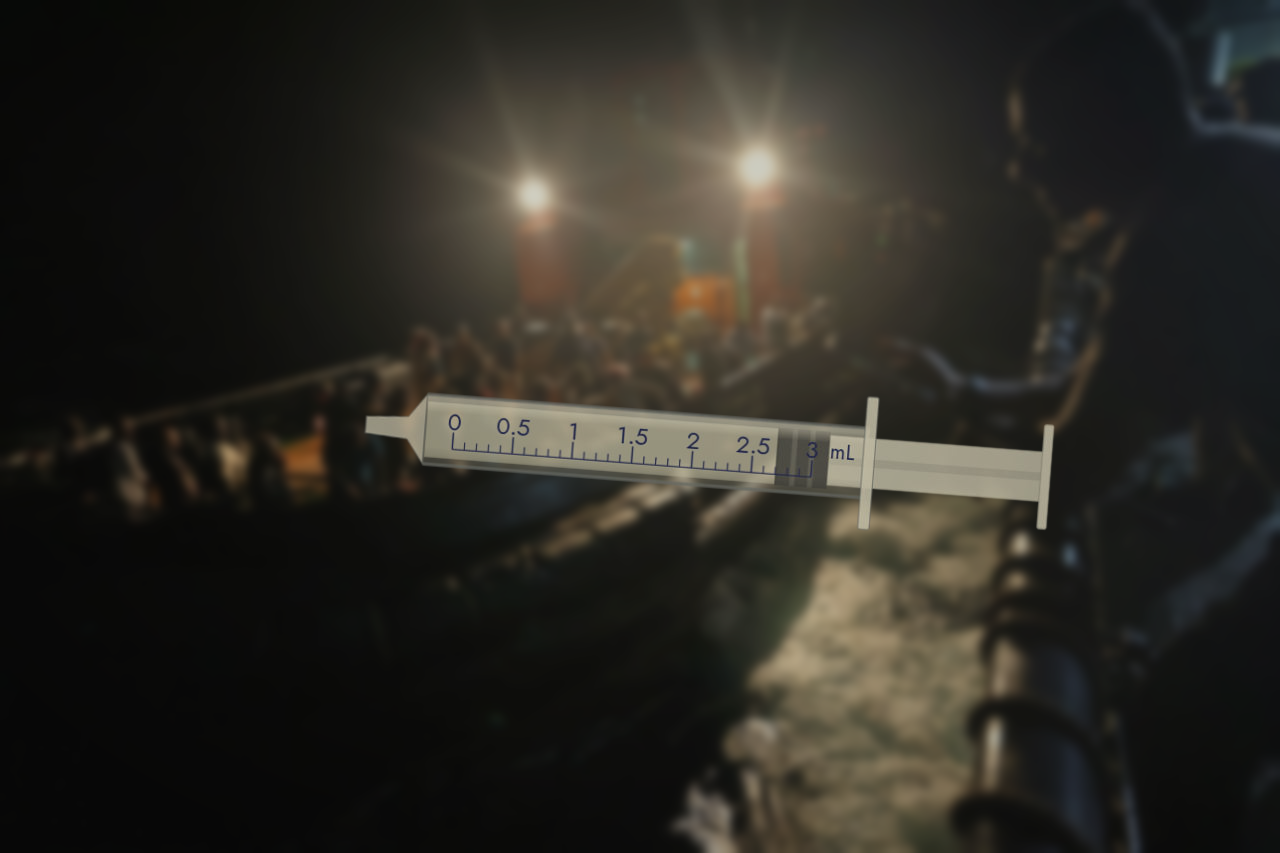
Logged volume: 2.7 mL
